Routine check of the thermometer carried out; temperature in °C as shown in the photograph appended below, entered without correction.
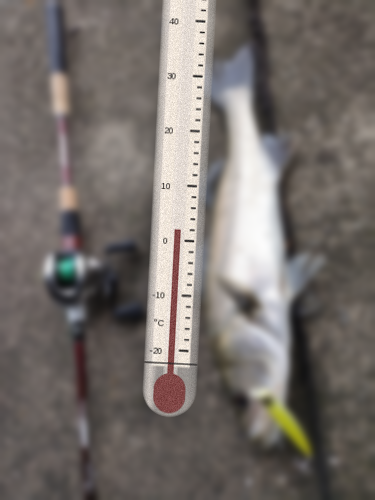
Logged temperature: 2 °C
